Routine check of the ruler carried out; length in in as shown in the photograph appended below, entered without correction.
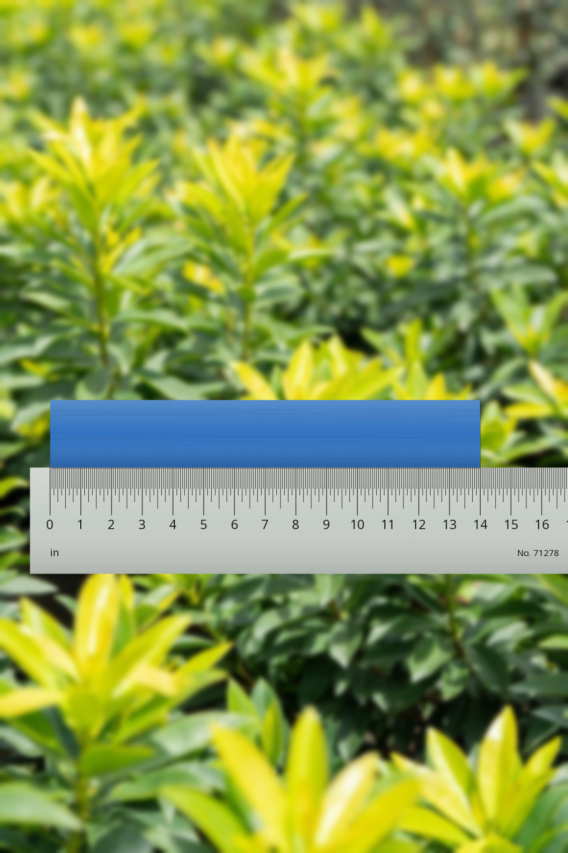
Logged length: 14 in
